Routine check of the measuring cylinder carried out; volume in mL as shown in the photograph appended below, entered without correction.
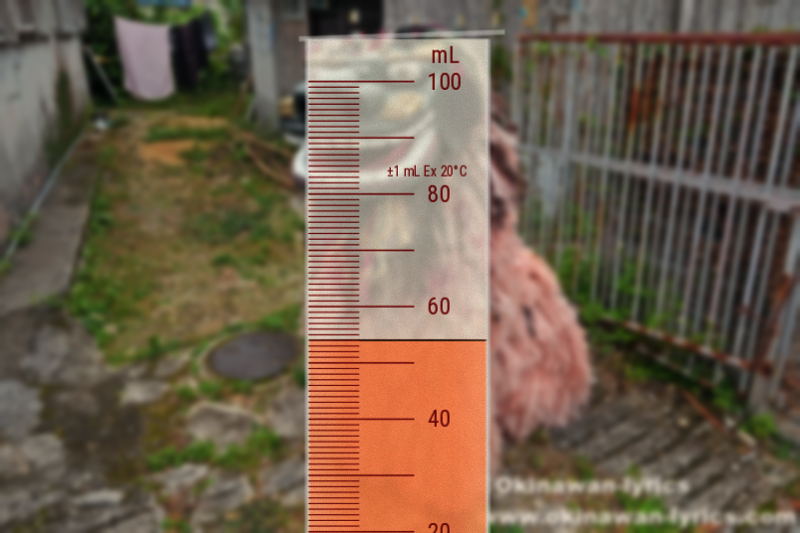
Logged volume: 54 mL
